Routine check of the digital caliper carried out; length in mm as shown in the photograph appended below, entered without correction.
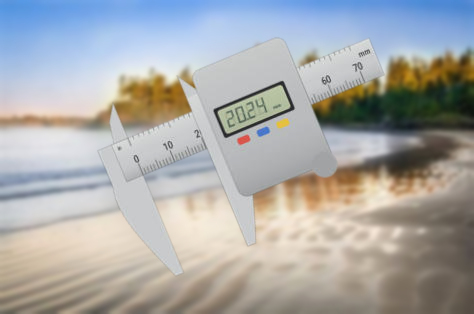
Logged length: 20.24 mm
